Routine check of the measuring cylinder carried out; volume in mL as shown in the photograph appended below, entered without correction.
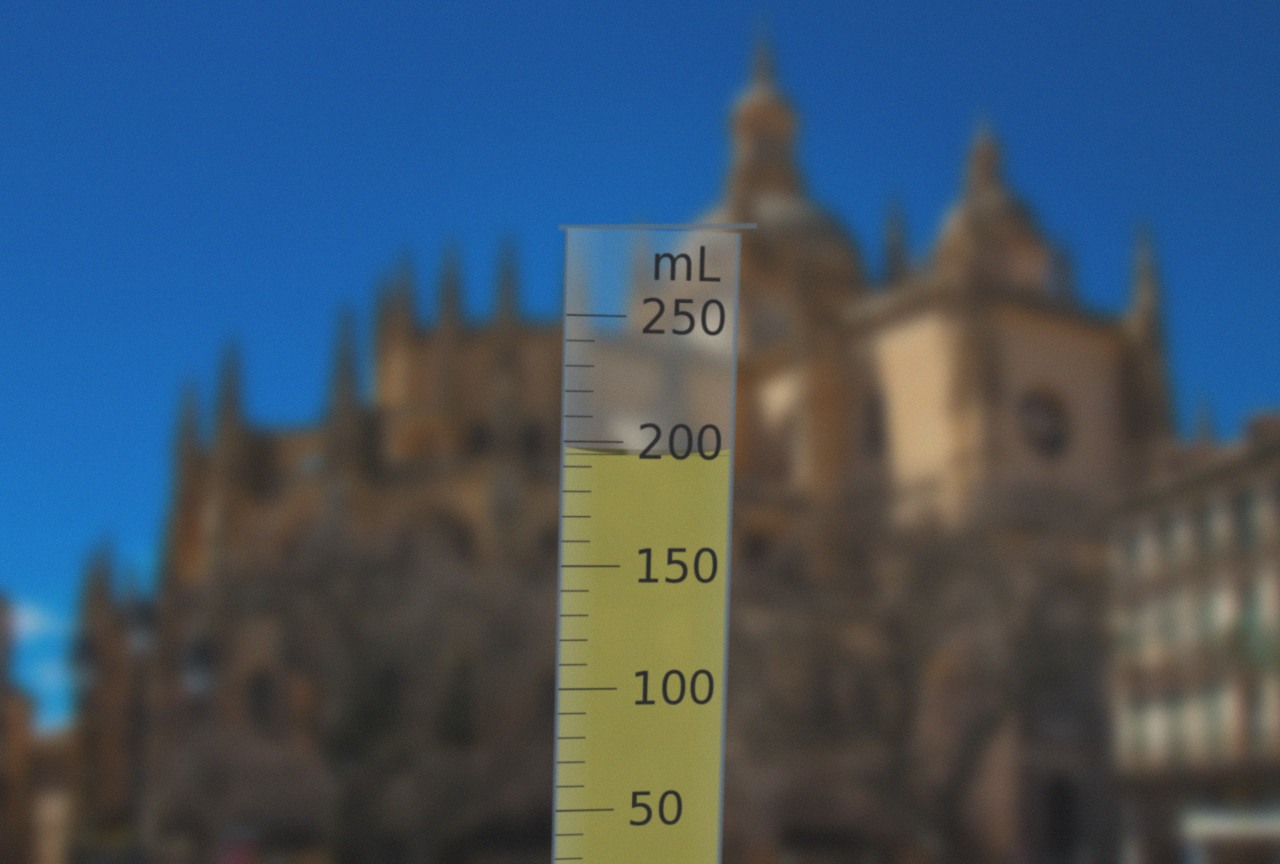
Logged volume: 195 mL
